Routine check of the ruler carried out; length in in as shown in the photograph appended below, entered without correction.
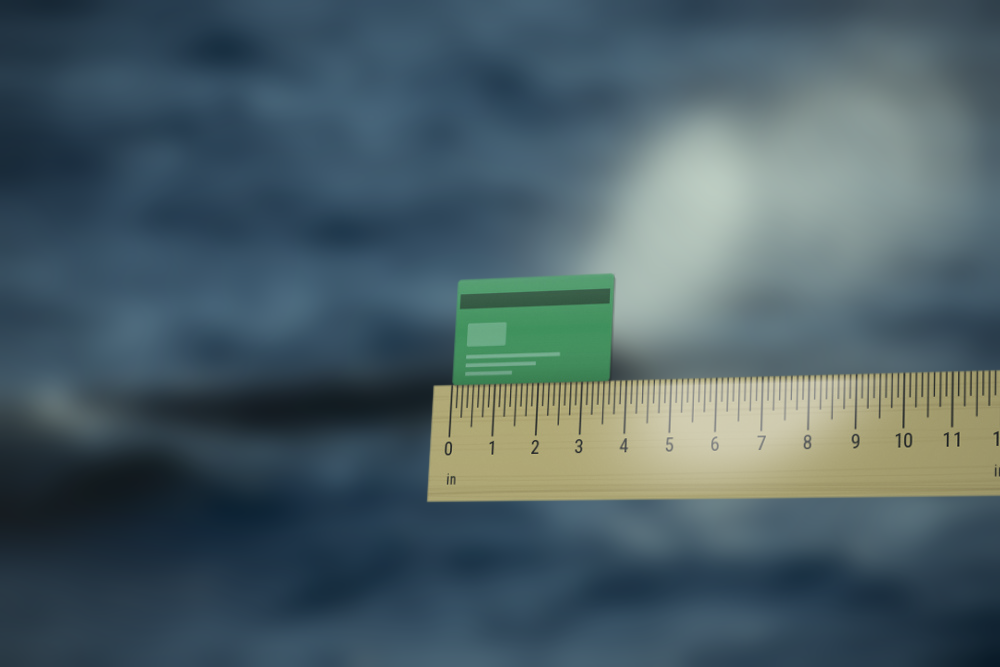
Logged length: 3.625 in
